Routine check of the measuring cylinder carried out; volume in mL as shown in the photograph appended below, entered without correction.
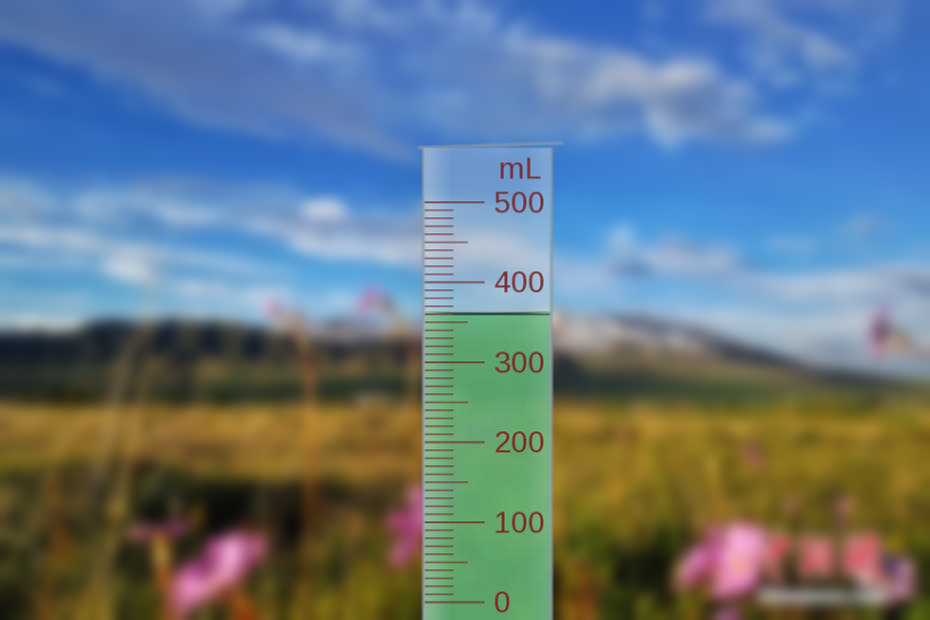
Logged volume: 360 mL
